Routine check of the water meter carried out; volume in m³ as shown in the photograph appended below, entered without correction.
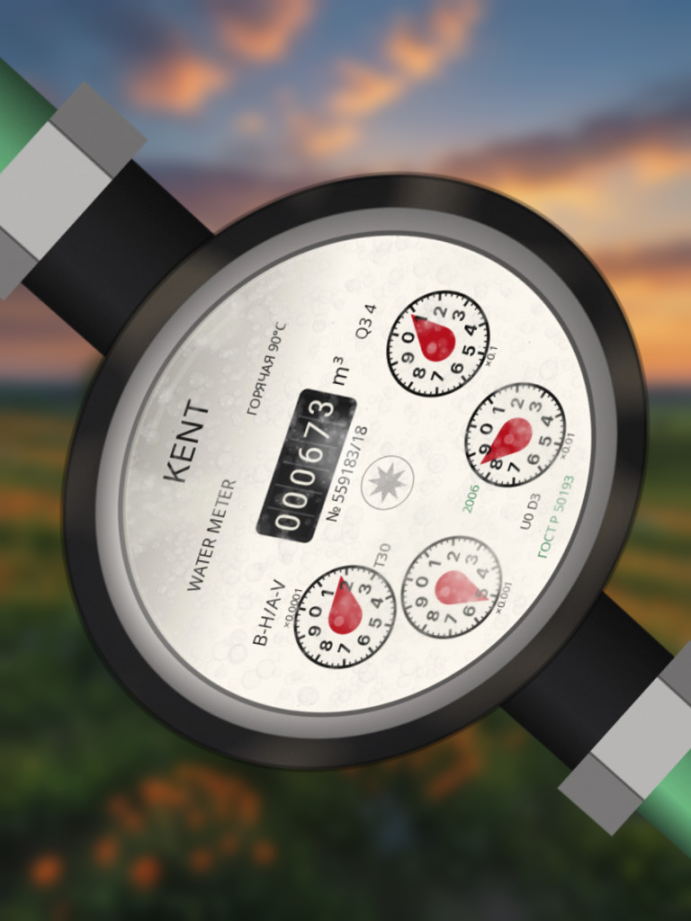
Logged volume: 673.0851 m³
